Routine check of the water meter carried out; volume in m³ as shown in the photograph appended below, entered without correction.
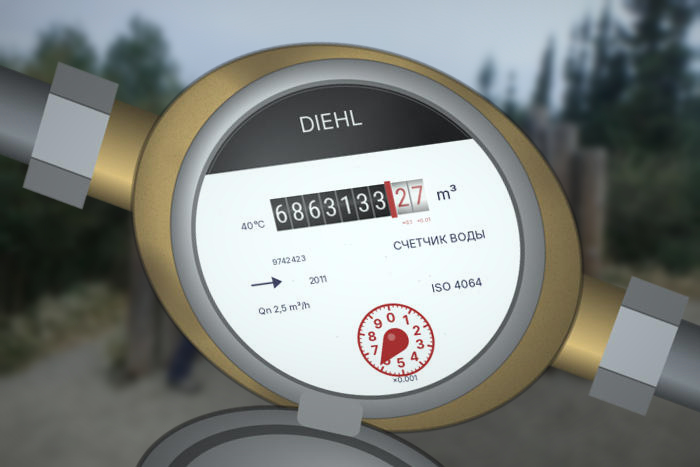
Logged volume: 6863133.276 m³
